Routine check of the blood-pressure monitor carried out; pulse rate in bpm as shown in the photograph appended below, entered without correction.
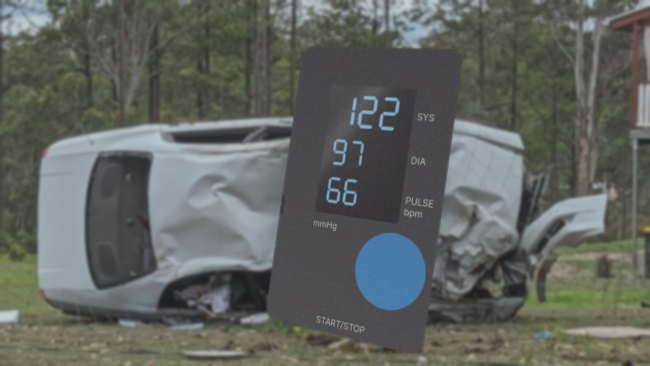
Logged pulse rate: 66 bpm
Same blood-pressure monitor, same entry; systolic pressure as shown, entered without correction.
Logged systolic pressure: 122 mmHg
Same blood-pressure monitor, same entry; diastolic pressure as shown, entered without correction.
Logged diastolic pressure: 97 mmHg
